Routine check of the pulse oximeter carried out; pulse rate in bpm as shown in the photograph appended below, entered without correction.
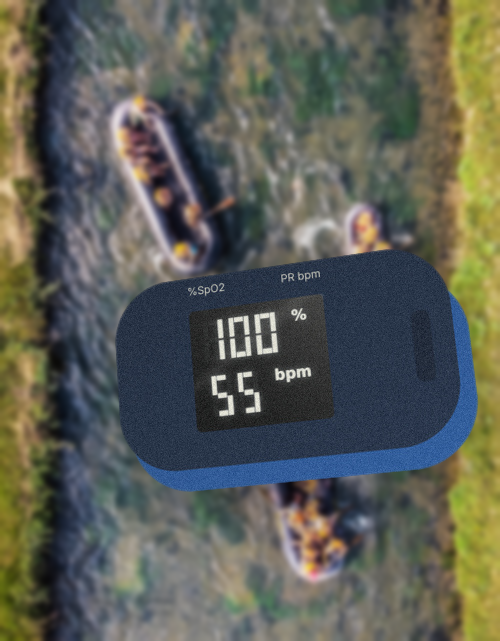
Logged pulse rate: 55 bpm
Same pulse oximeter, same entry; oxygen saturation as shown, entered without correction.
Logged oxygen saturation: 100 %
